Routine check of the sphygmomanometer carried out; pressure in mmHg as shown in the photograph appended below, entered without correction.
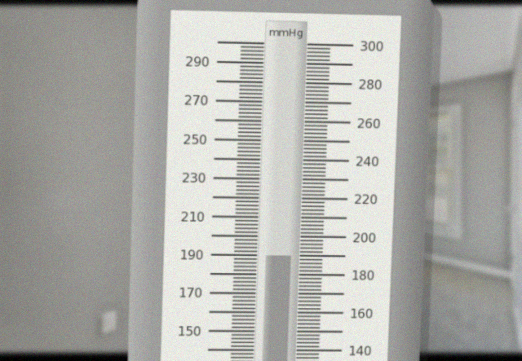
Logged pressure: 190 mmHg
